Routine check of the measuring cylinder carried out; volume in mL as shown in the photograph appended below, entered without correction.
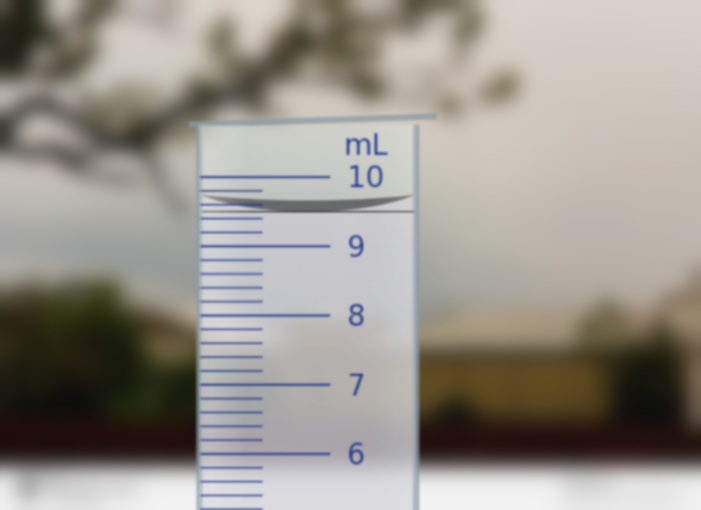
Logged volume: 9.5 mL
